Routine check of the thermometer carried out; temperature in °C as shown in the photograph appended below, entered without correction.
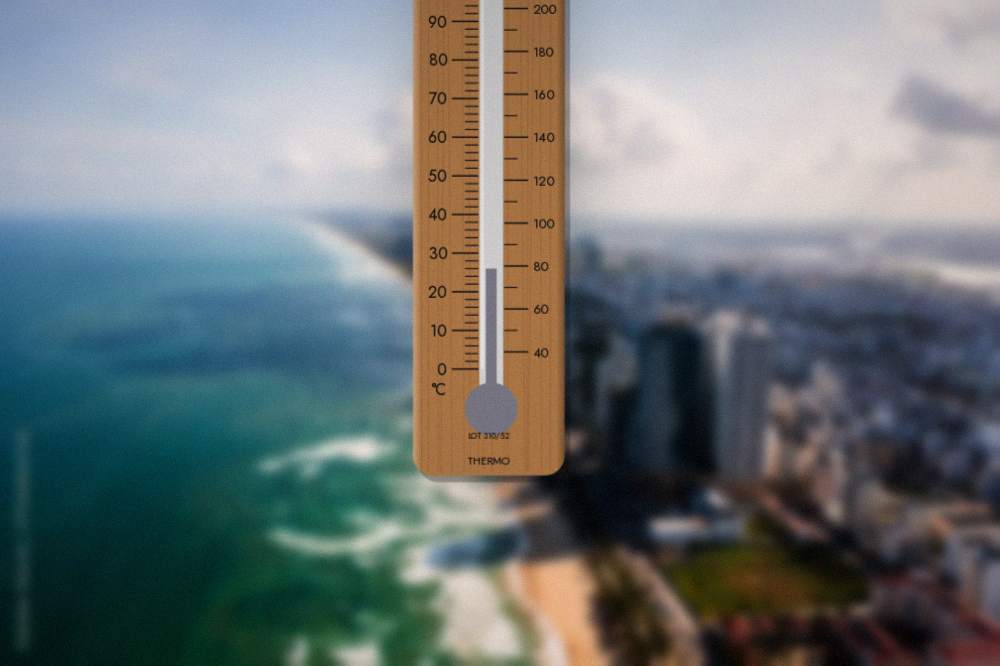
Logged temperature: 26 °C
